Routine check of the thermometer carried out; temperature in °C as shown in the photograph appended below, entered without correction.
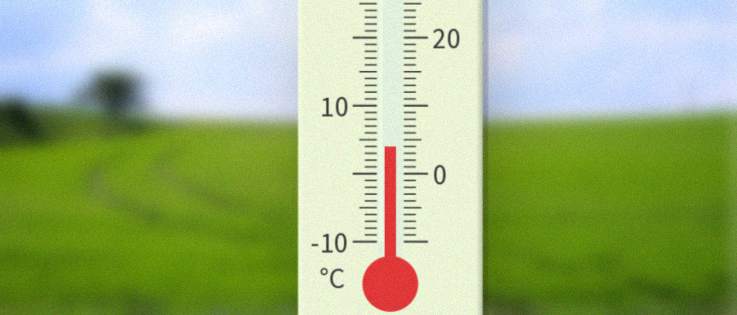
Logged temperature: 4 °C
